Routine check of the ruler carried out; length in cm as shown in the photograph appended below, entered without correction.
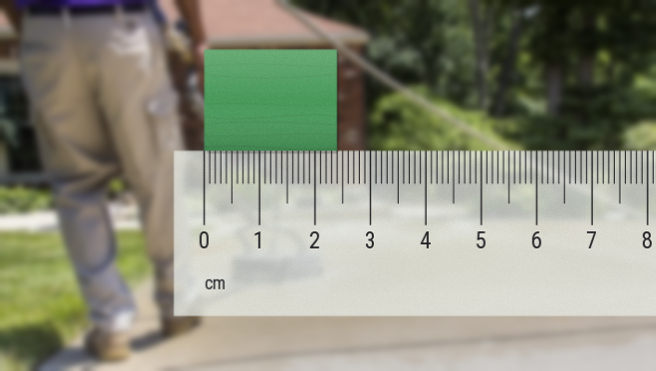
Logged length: 2.4 cm
